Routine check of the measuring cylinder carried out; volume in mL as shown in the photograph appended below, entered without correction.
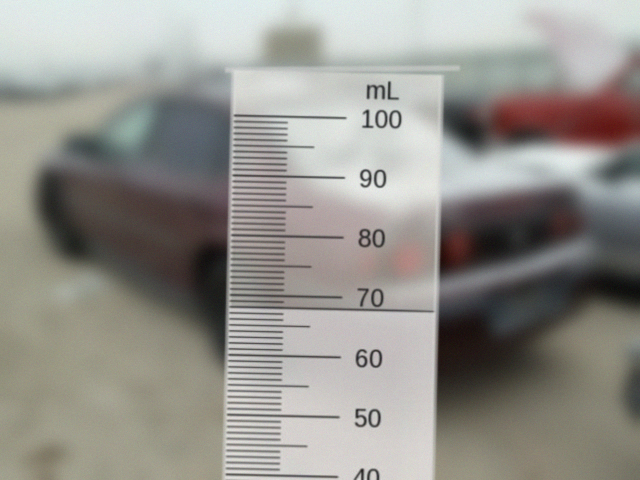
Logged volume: 68 mL
